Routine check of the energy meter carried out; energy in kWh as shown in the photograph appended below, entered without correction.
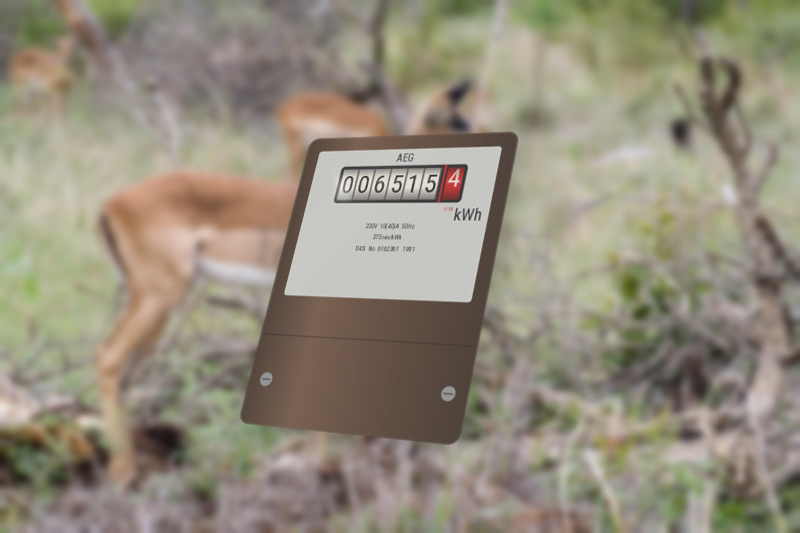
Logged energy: 6515.4 kWh
